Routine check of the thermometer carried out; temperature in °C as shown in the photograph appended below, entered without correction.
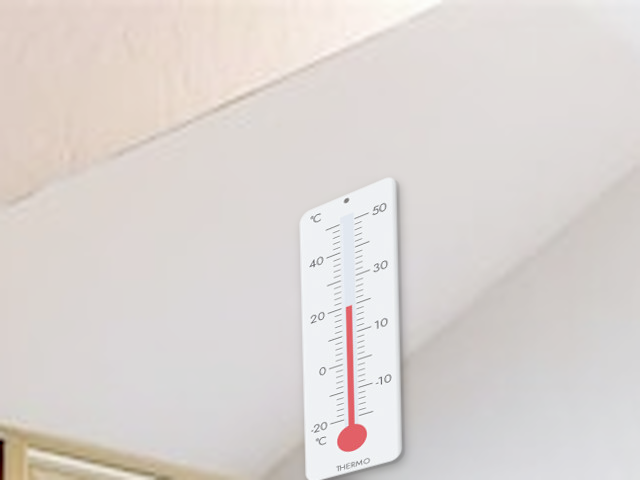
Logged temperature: 20 °C
